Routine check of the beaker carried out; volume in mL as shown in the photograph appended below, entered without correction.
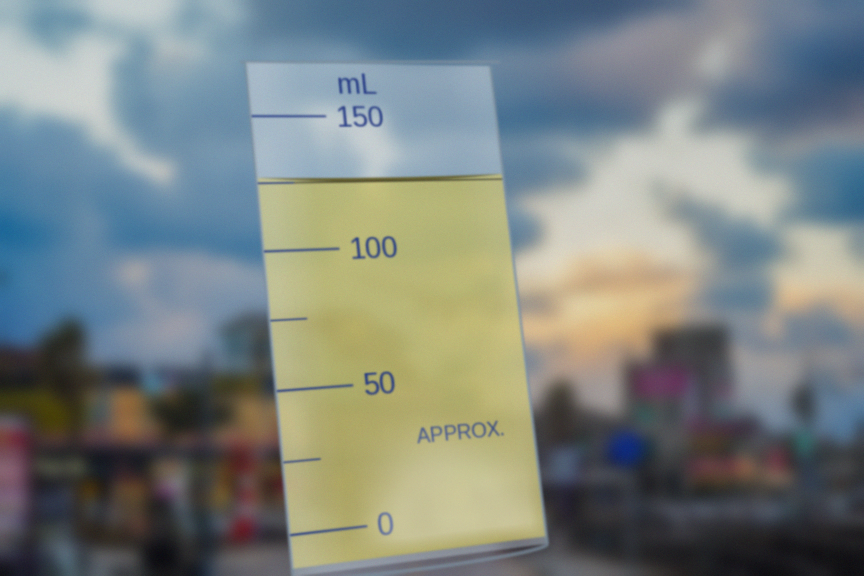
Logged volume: 125 mL
